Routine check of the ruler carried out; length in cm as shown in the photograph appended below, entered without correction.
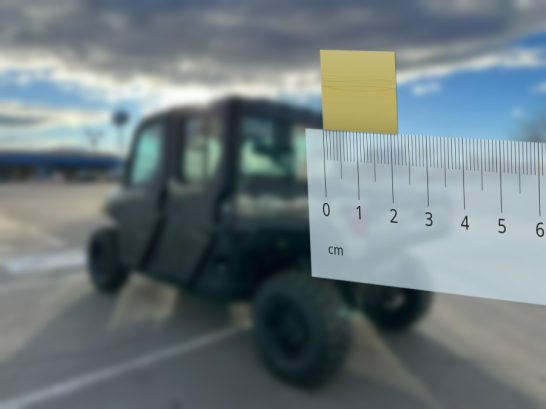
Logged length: 2.2 cm
